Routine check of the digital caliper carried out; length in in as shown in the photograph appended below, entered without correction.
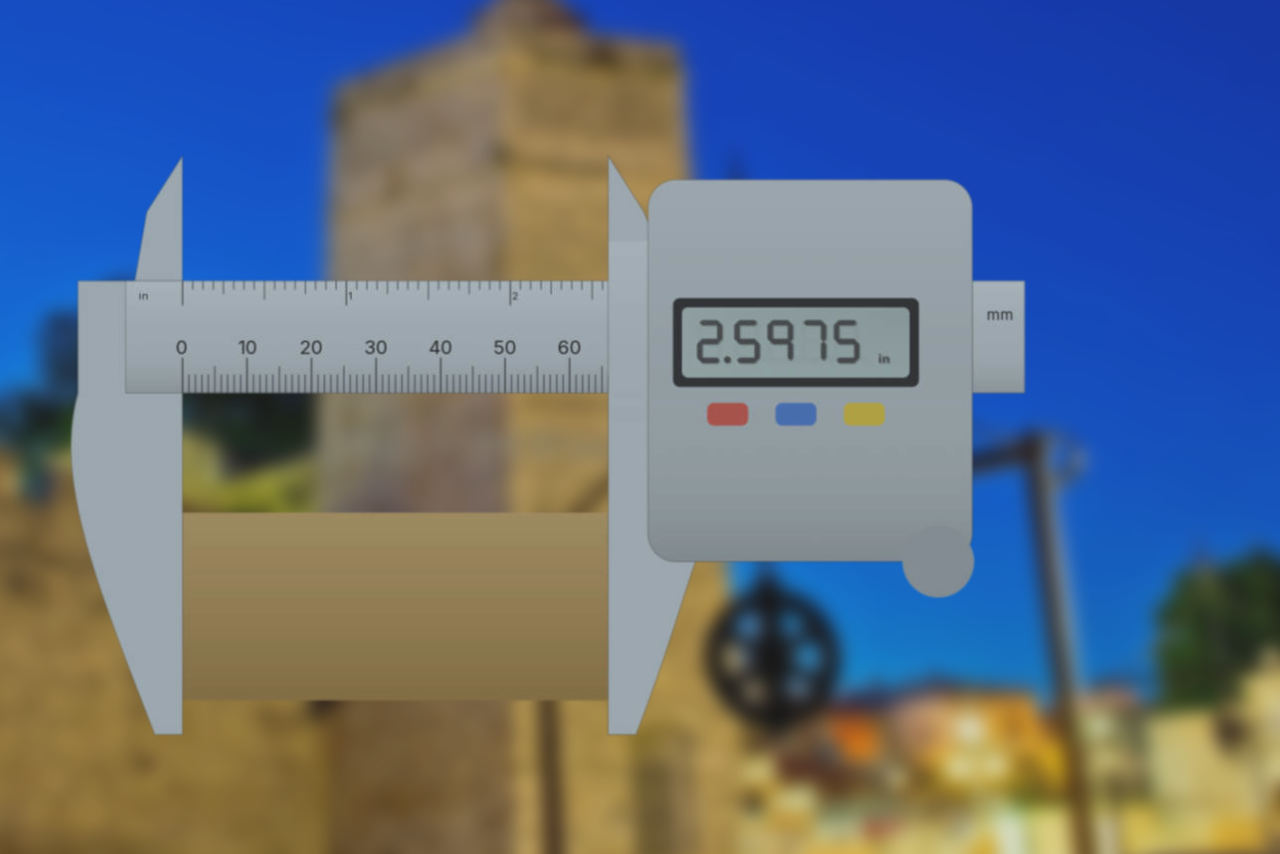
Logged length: 2.5975 in
